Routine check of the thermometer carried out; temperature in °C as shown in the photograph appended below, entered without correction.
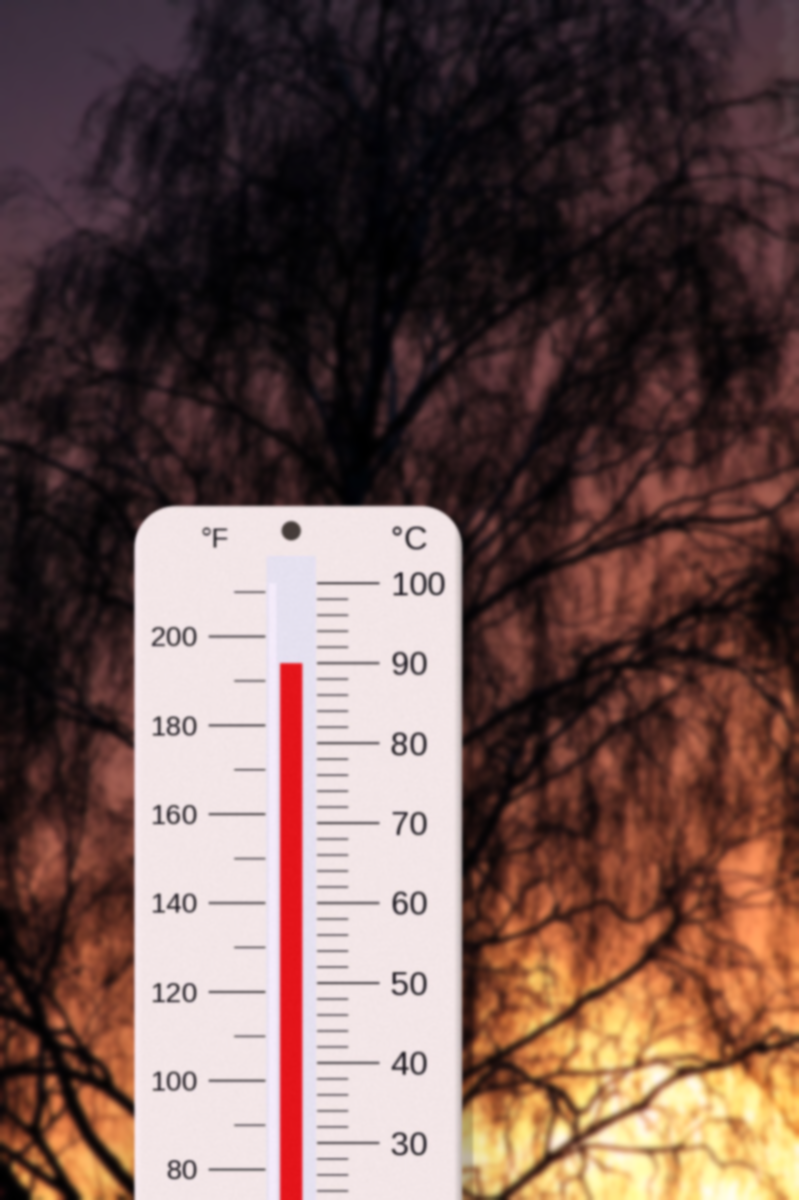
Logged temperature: 90 °C
